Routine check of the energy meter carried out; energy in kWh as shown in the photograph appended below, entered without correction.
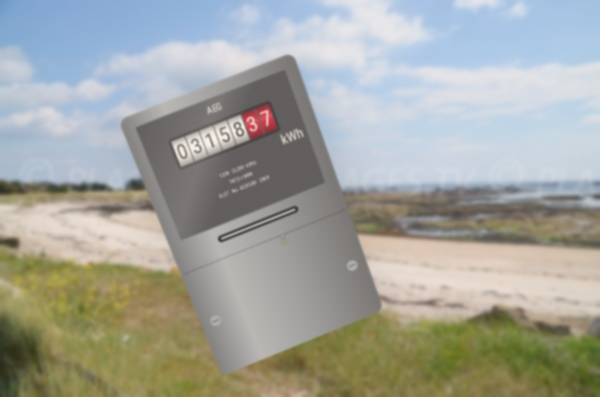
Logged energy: 3158.37 kWh
